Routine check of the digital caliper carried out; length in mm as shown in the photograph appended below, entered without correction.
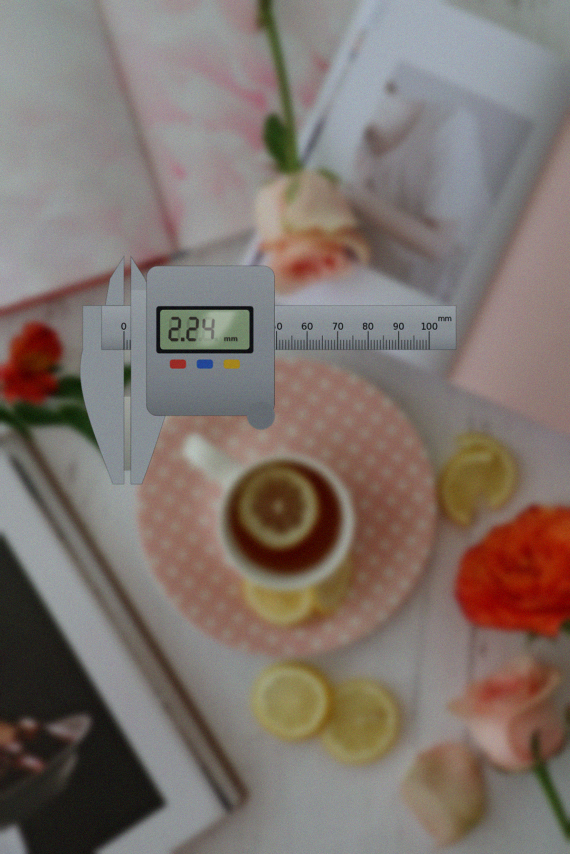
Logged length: 2.24 mm
